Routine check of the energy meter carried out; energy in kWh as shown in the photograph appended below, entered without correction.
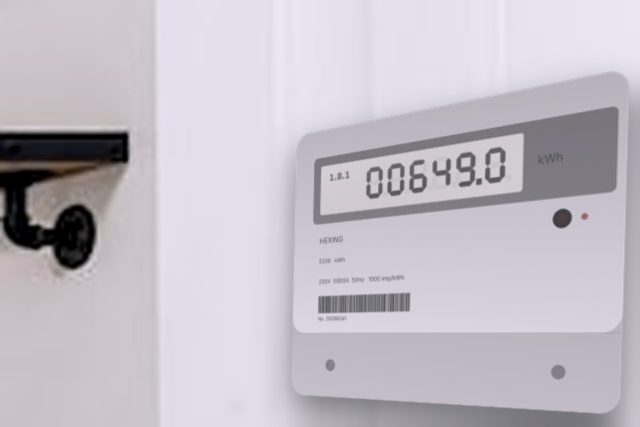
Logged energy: 649.0 kWh
